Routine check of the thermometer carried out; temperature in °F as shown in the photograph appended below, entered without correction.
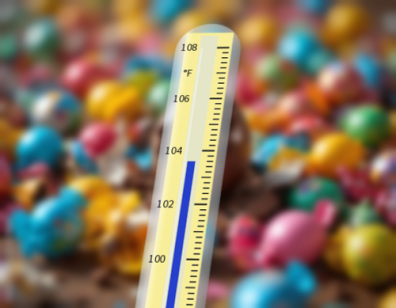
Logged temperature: 103.6 °F
